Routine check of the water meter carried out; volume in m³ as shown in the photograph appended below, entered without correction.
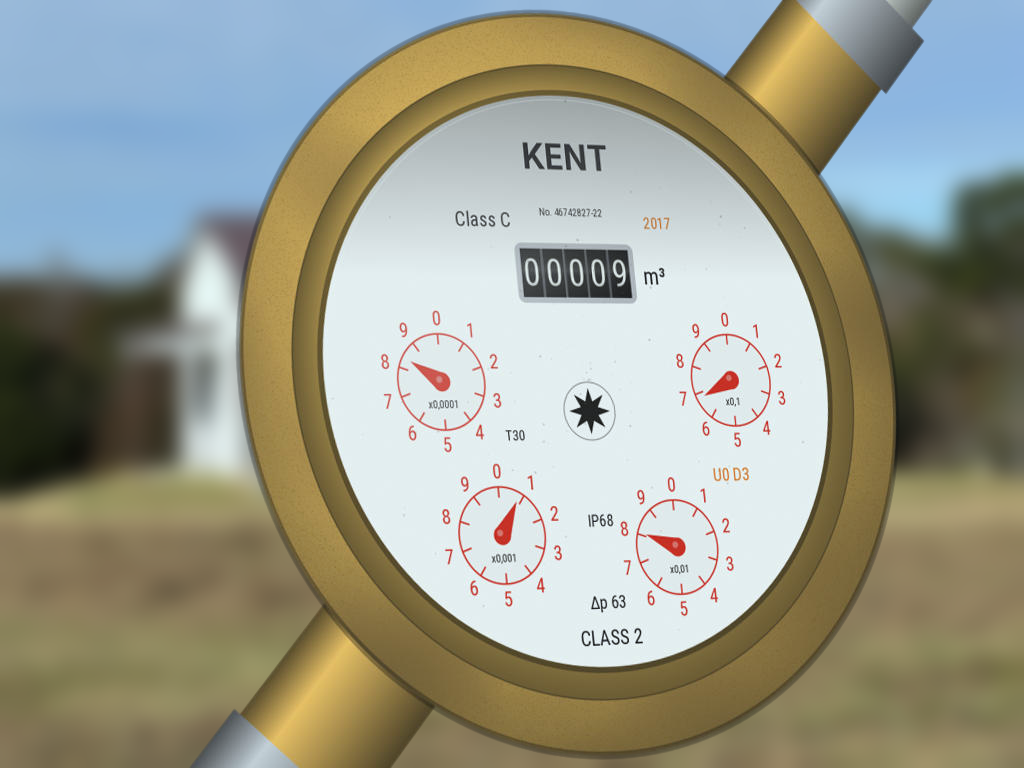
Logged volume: 9.6808 m³
